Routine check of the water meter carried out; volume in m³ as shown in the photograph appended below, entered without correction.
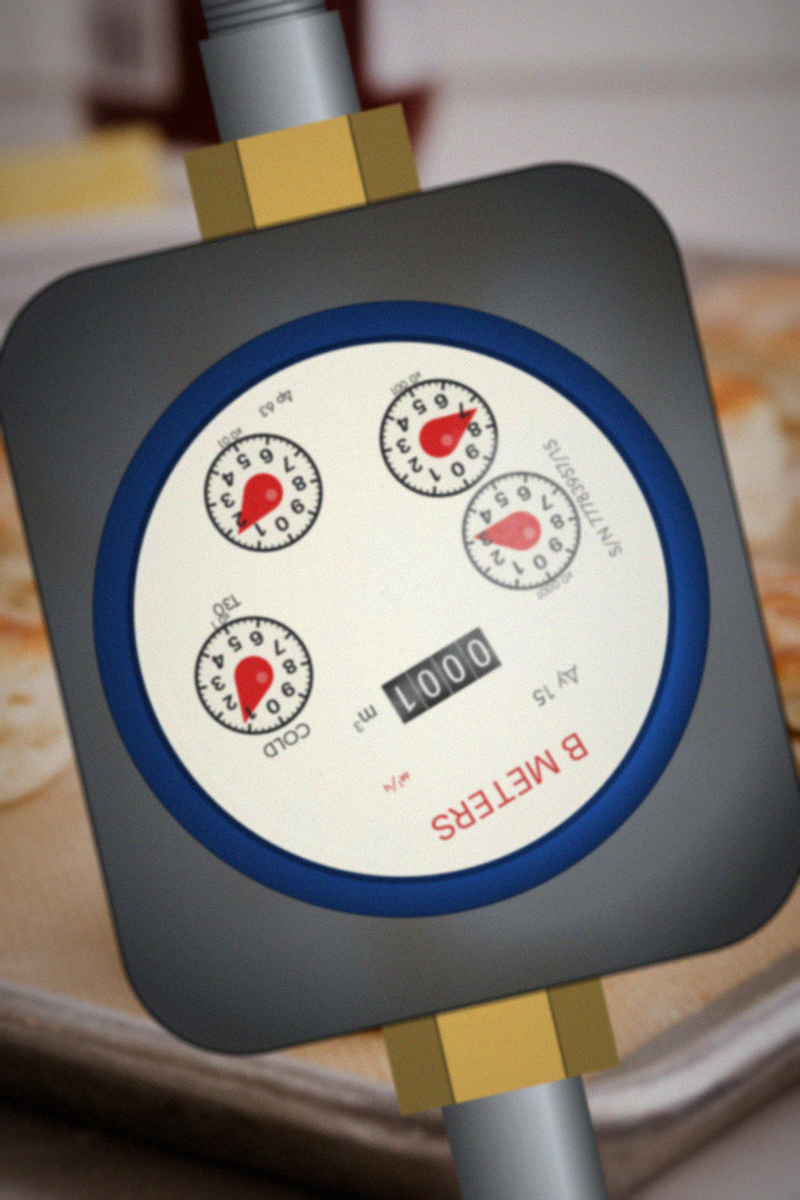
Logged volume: 1.1173 m³
